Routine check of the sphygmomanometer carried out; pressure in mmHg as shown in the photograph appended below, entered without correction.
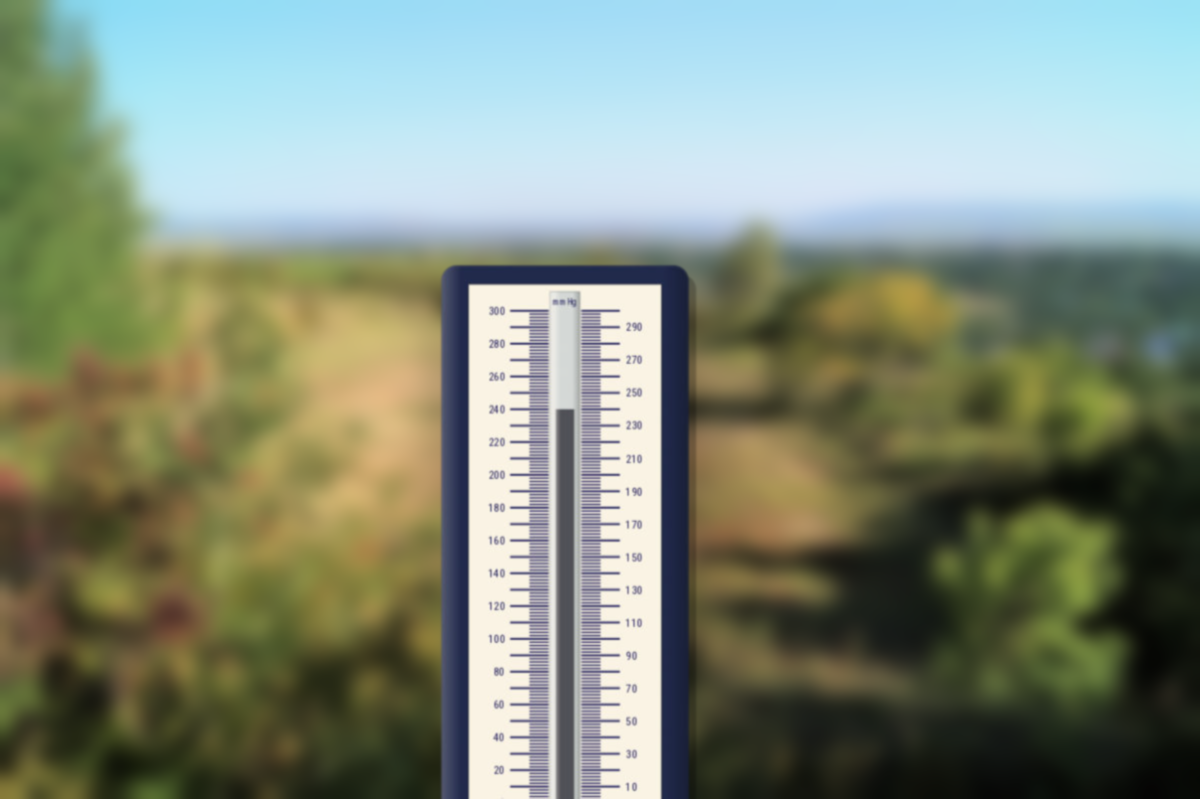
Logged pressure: 240 mmHg
